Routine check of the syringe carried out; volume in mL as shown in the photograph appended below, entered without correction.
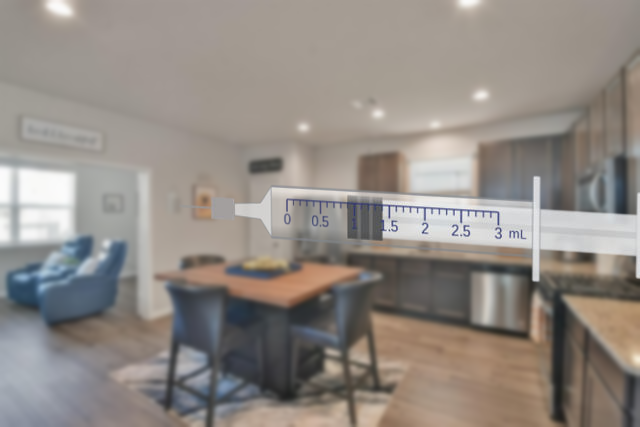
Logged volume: 0.9 mL
